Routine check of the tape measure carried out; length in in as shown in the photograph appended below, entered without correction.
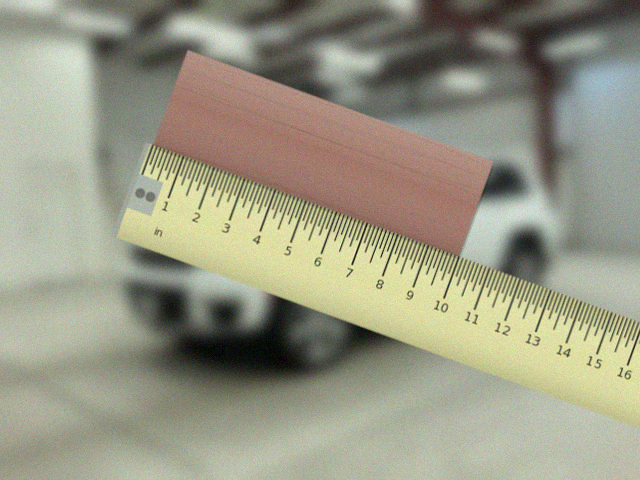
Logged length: 10 in
